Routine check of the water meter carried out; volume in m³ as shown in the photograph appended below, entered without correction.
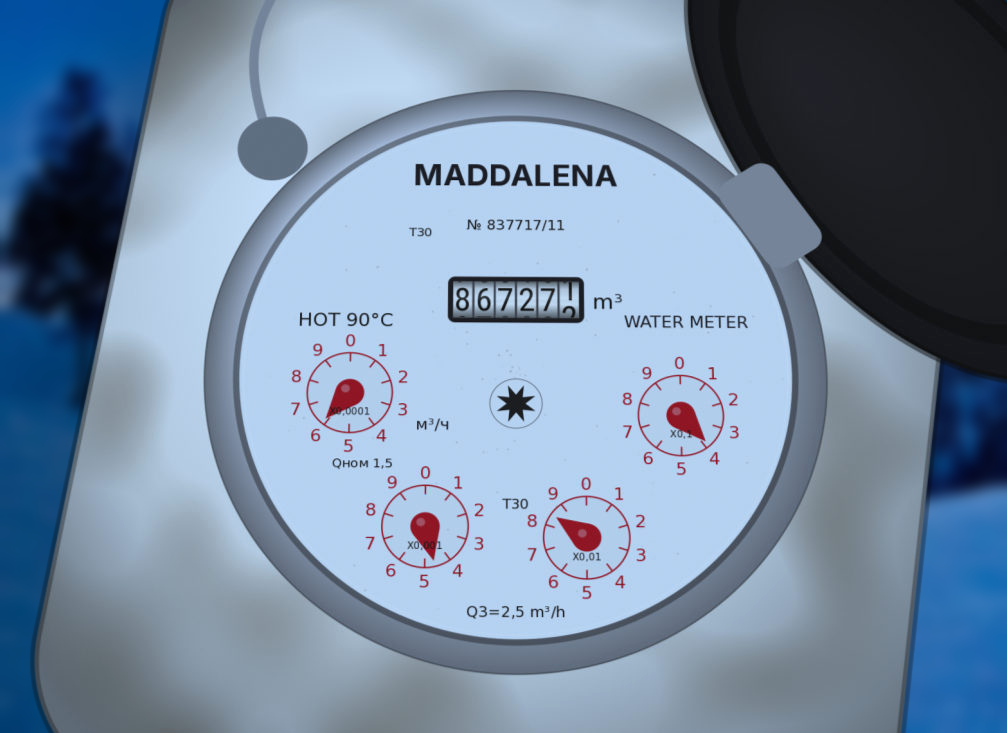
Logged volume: 867271.3846 m³
